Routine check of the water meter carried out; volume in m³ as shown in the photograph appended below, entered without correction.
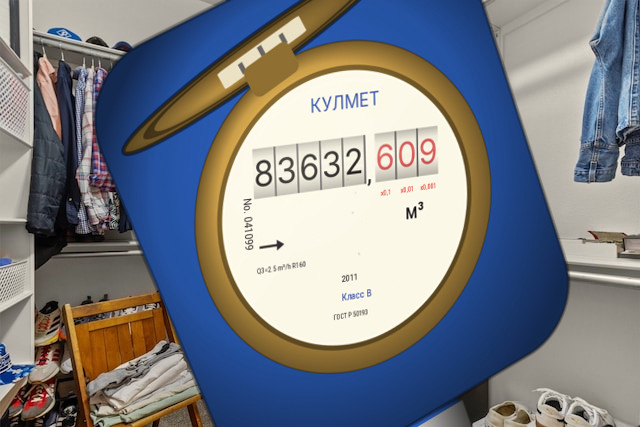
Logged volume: 83632.609 m³
